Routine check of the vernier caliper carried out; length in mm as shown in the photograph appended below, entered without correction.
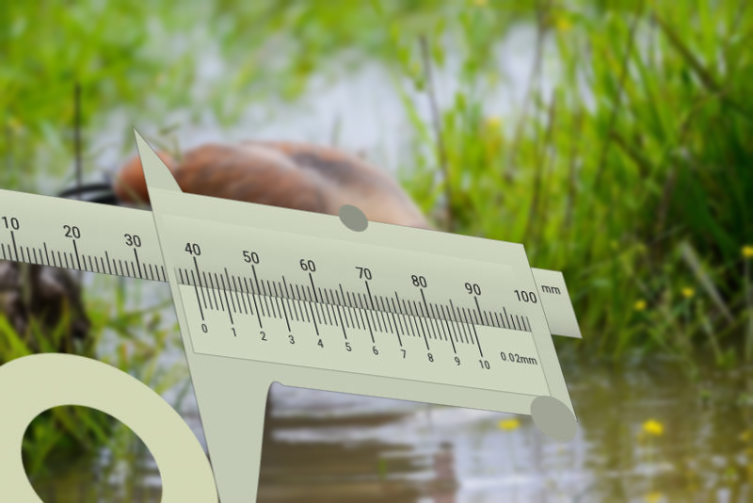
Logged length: 39.0 mm
